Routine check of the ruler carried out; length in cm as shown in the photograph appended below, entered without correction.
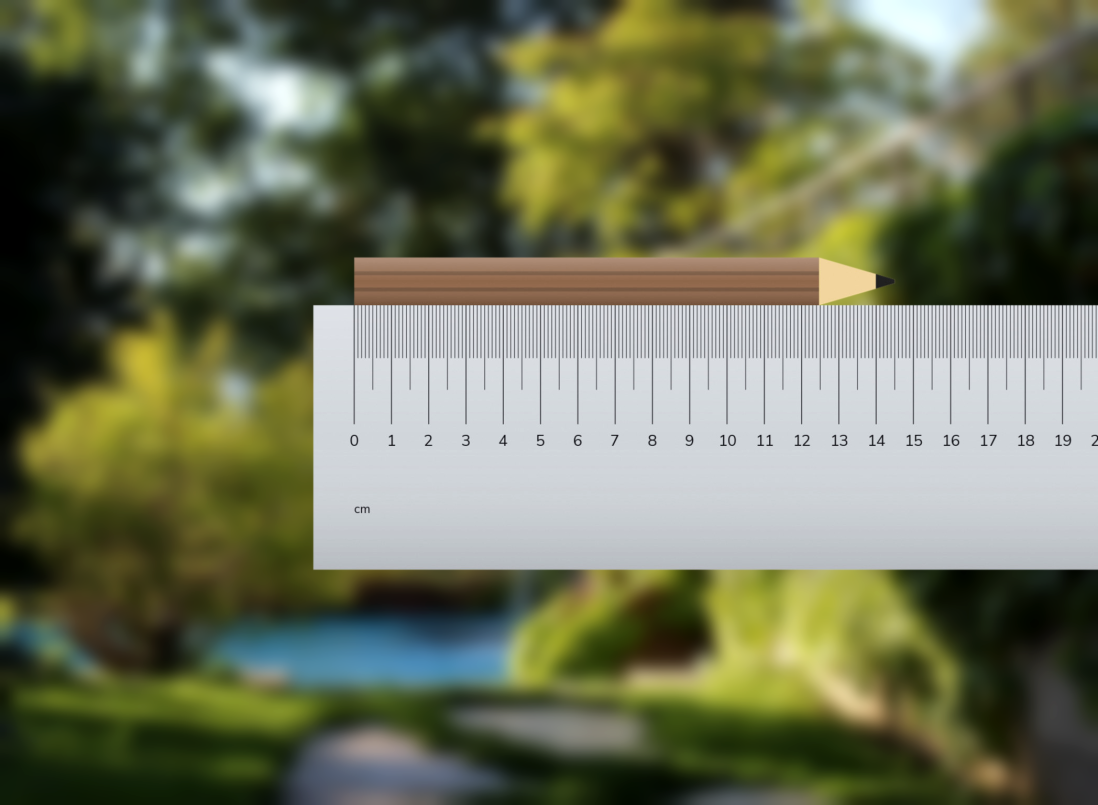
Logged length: 14.5 cm
